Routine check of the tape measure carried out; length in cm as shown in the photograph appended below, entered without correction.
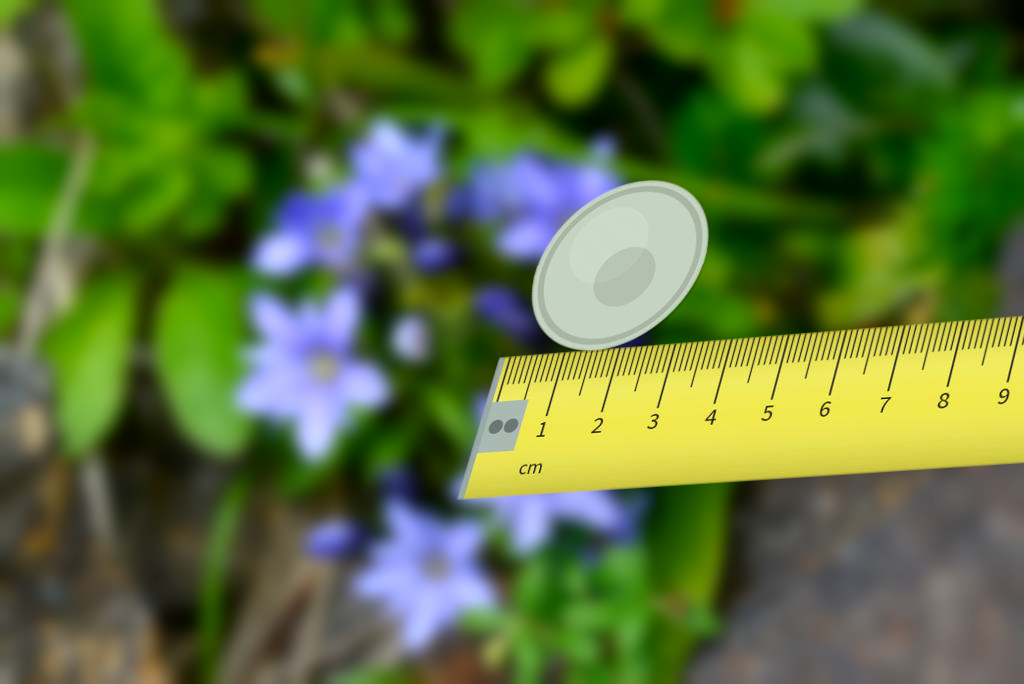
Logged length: 3.1 cm
